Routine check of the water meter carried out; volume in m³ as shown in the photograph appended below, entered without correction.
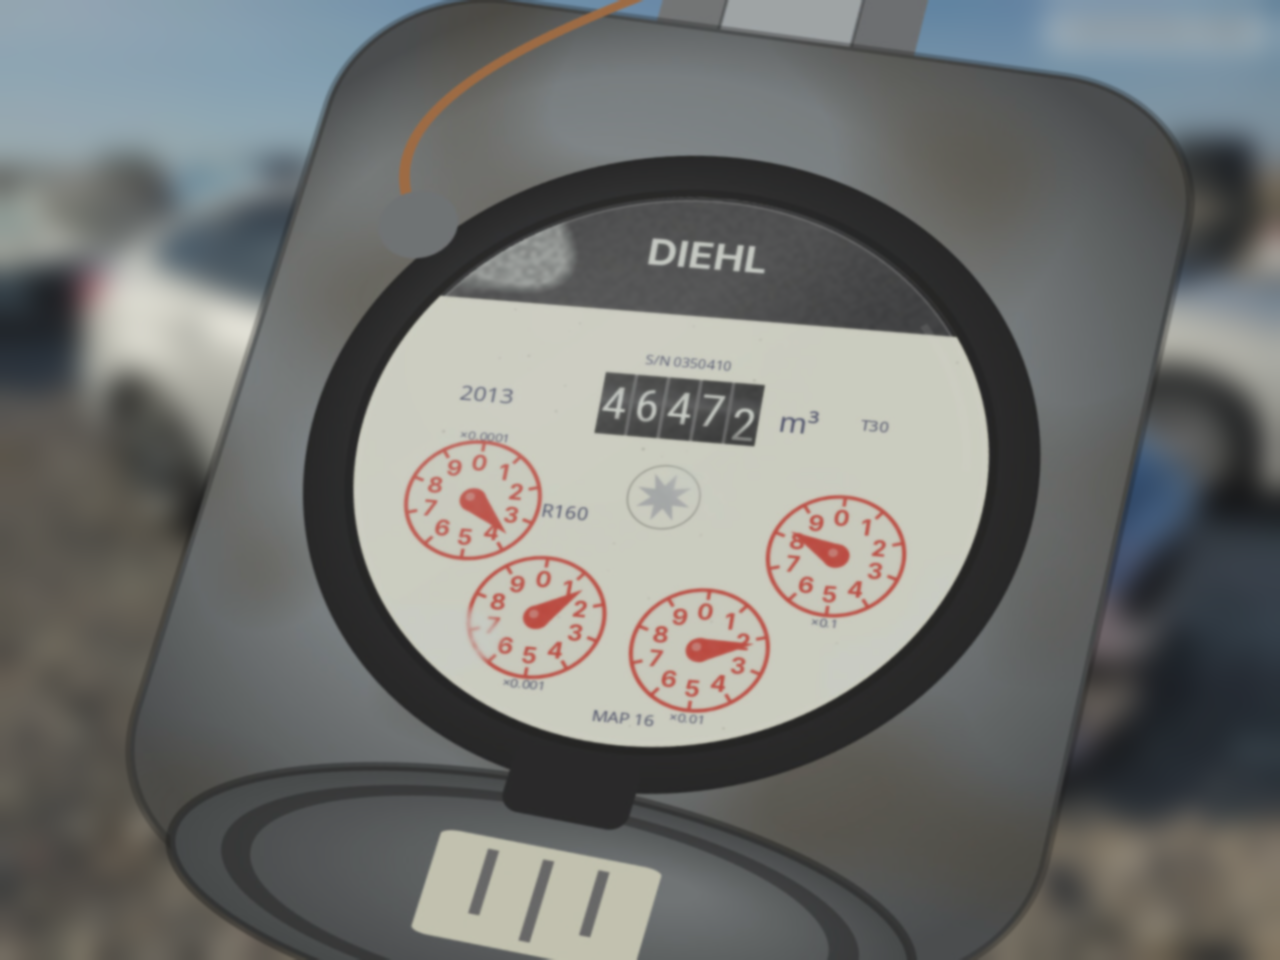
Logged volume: 46471.8213 m³
